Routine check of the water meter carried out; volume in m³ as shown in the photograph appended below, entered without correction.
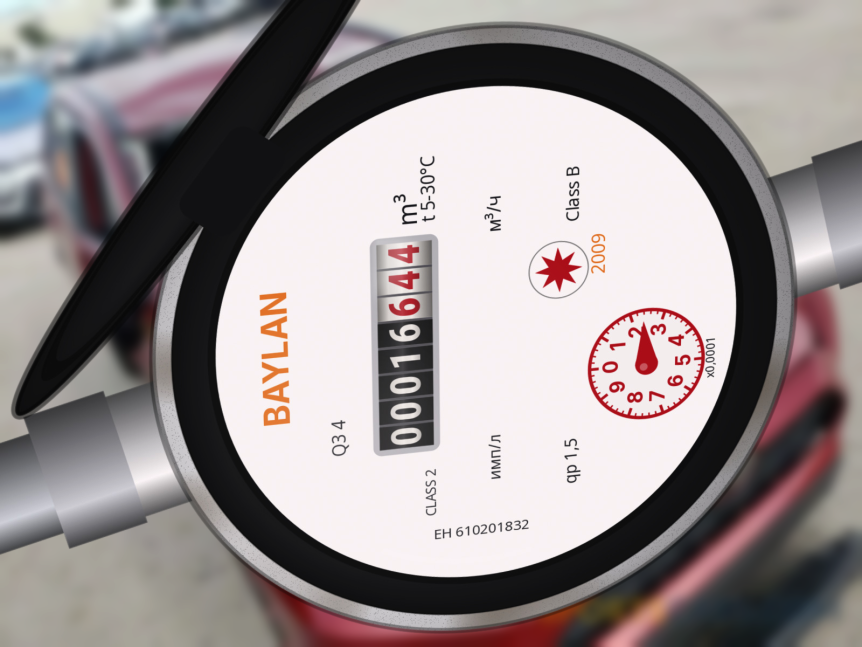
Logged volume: 16.6442 m³
